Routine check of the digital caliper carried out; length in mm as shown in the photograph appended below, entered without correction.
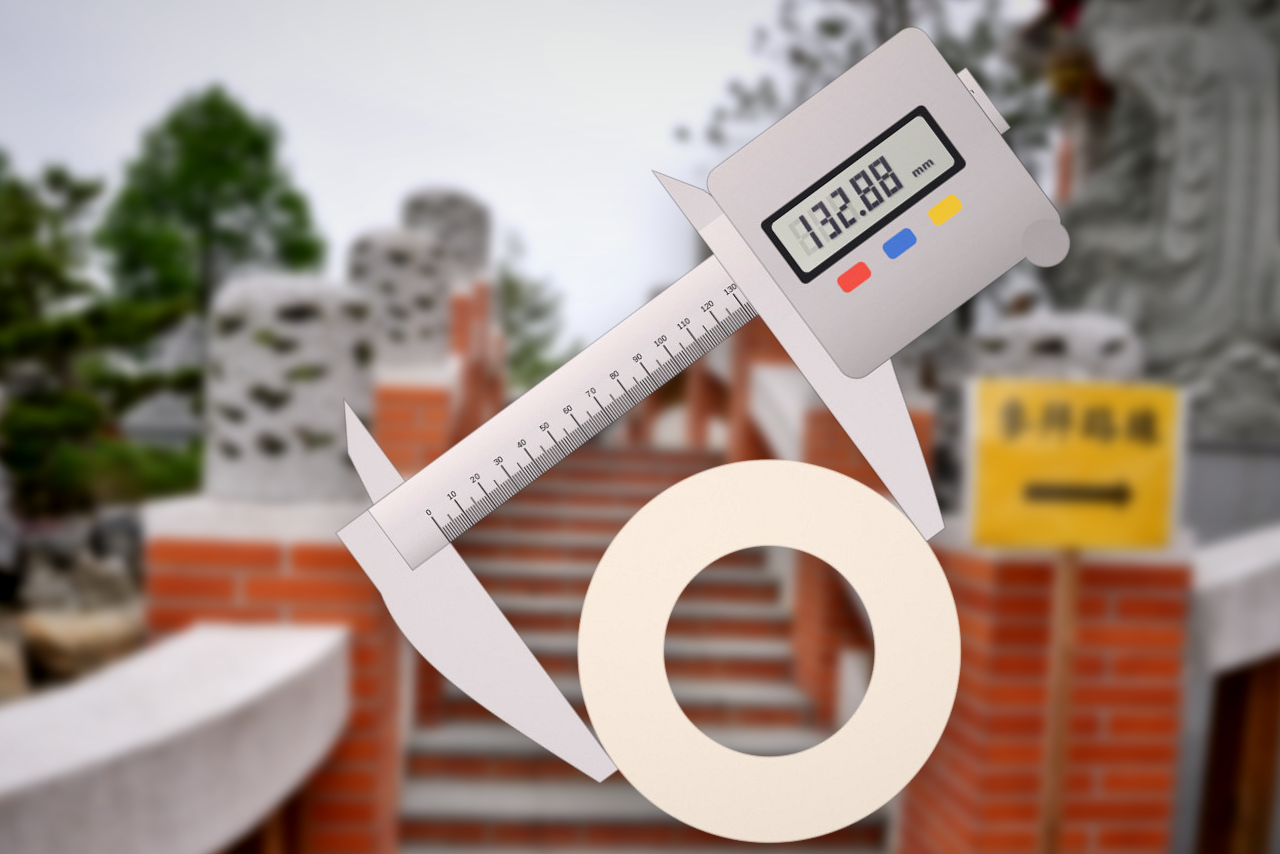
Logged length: 132.88 mm
